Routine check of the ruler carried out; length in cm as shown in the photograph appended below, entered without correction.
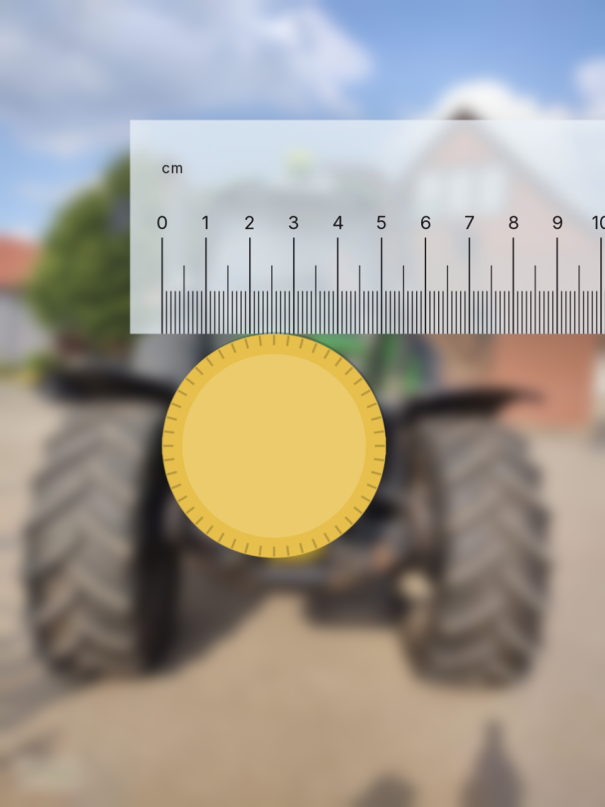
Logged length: 5.1 cm
